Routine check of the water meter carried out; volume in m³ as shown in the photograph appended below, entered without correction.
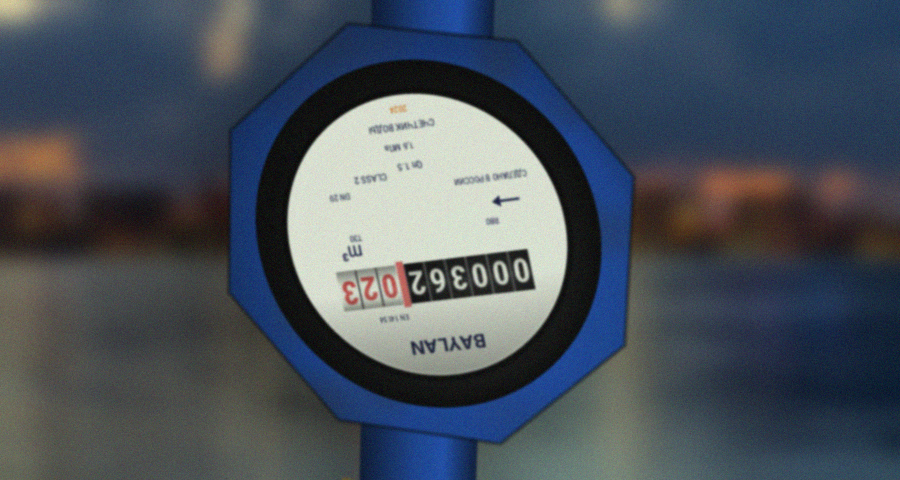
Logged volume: 362.023 m³
